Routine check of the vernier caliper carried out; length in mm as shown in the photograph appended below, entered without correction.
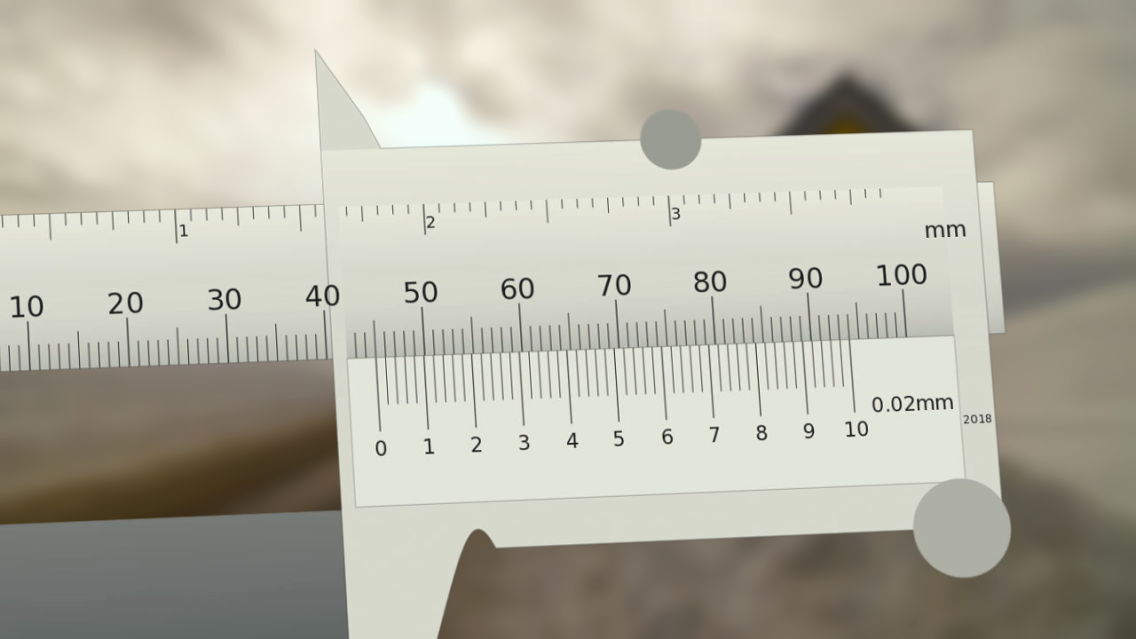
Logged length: 45.0 mm
